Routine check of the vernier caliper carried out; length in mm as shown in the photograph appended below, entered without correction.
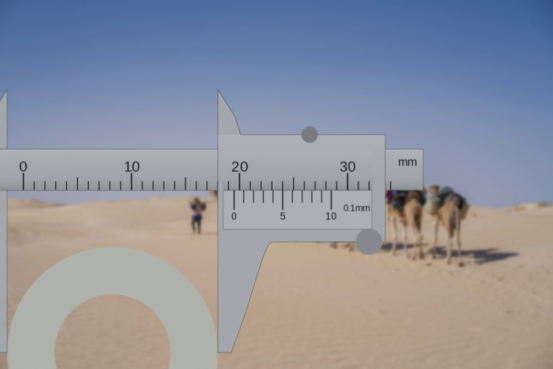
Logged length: 19.5 mm
